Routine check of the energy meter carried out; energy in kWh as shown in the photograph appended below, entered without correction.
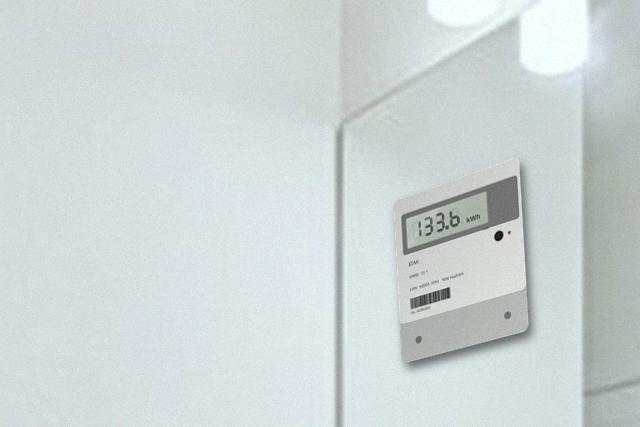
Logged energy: 133.6 kWh
